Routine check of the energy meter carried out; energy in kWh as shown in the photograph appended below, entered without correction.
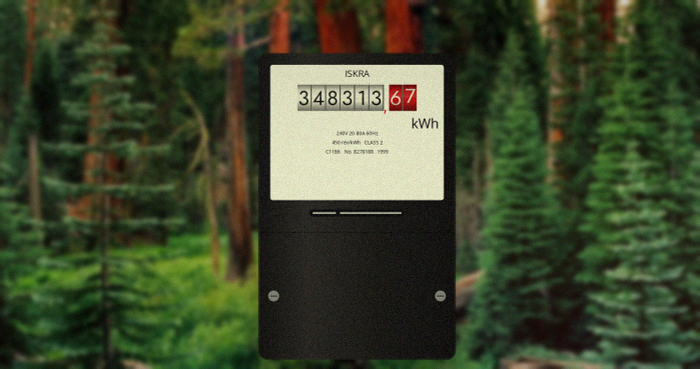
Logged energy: 348313.67 kWh
